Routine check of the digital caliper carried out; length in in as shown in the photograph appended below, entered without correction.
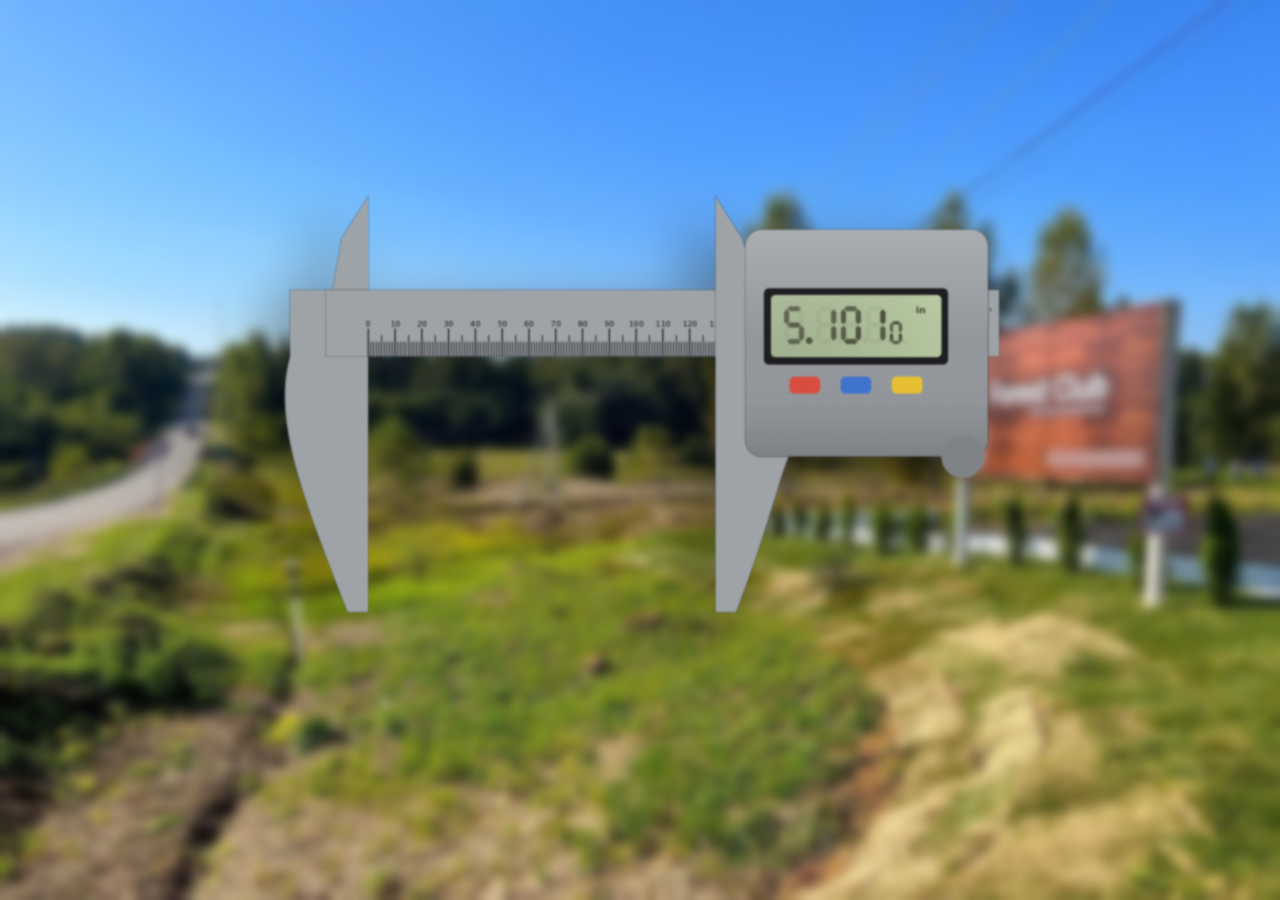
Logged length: 5.1010 in
